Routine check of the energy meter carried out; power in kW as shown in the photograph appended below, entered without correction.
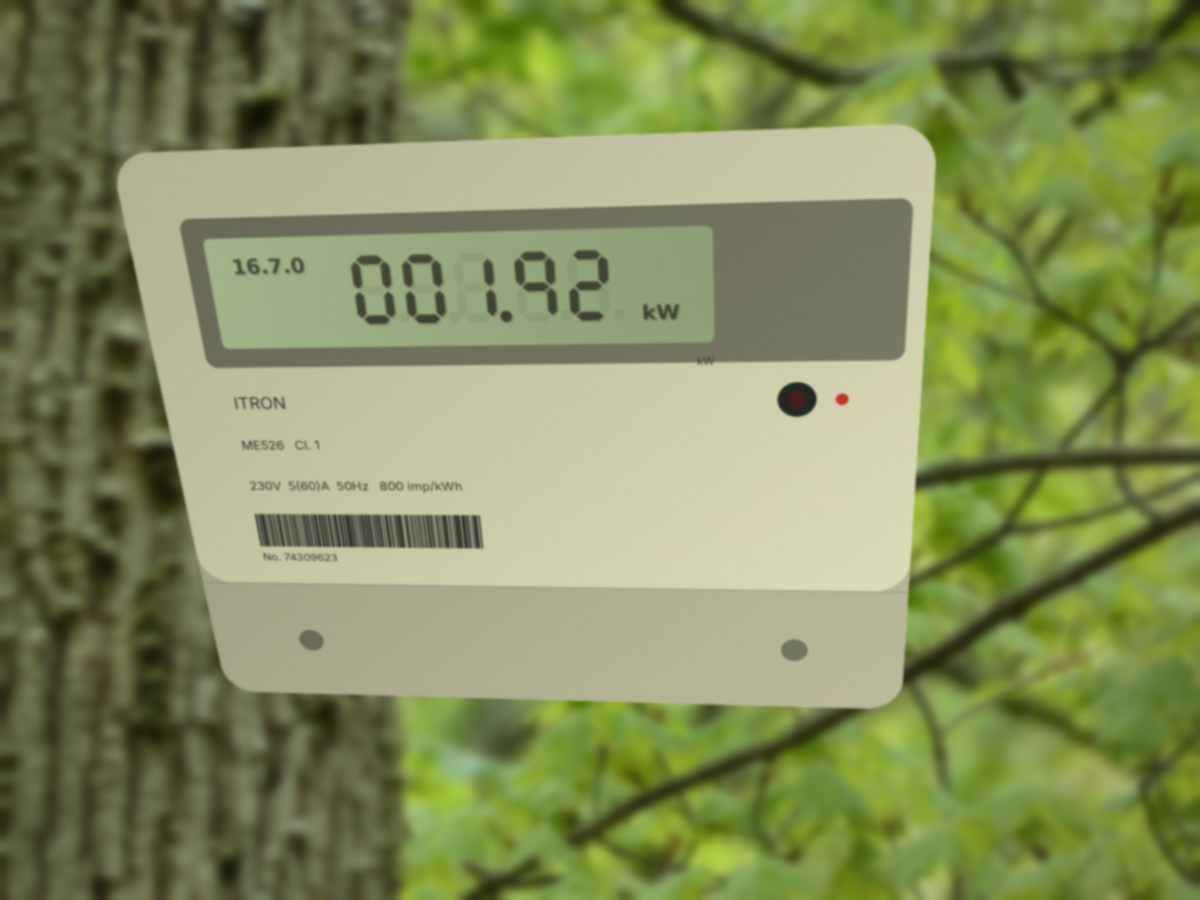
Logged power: 1.92 kW
